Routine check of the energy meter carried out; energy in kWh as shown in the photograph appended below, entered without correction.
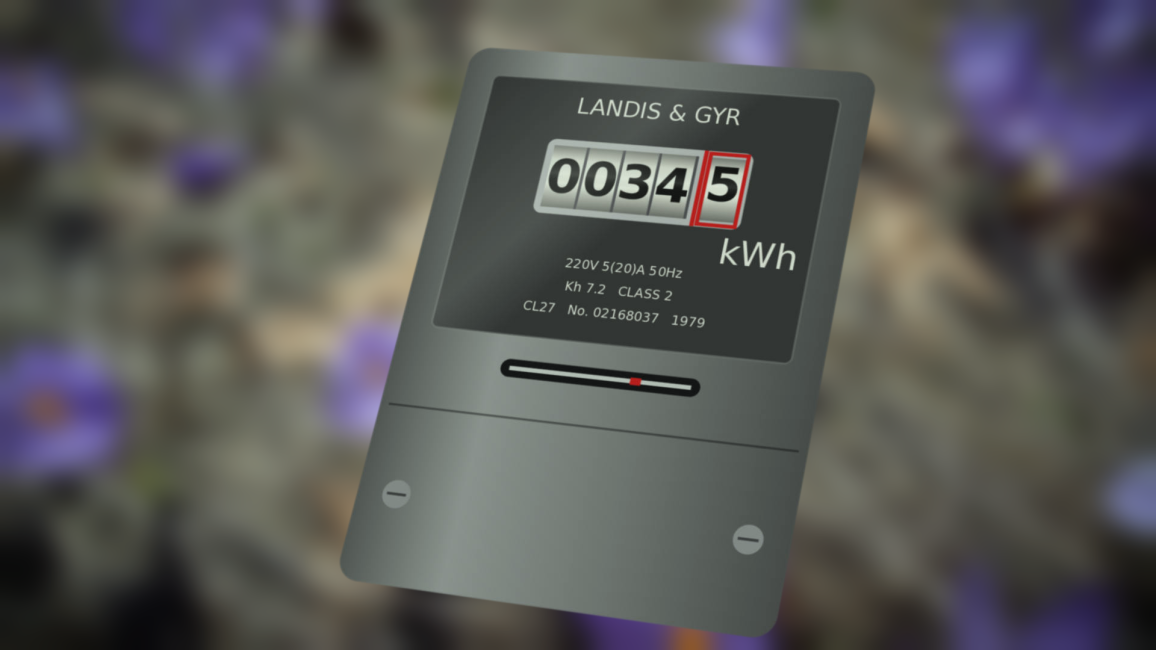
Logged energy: 34.5 kWh
